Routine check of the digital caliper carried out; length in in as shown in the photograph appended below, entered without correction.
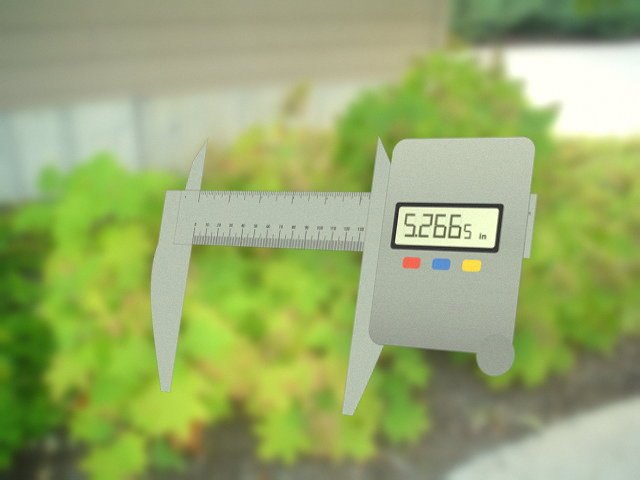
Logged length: 5.2665 in
